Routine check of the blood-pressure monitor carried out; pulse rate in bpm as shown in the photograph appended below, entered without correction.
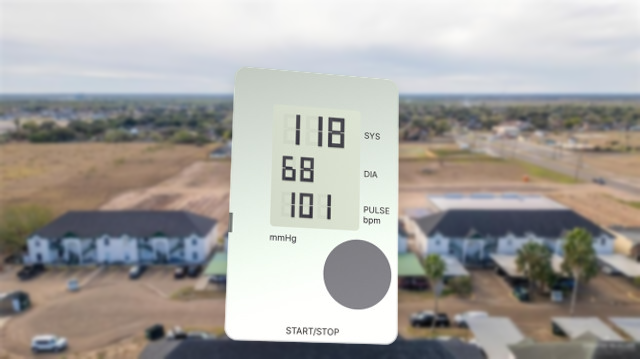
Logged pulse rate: 101 bpm
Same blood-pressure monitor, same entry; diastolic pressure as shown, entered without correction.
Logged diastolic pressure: 68 mmHg
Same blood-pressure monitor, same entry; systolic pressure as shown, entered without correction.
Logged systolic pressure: 118 mmHg
